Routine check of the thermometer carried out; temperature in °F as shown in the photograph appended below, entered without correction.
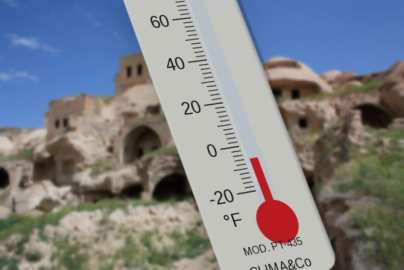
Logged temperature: -6 °F
